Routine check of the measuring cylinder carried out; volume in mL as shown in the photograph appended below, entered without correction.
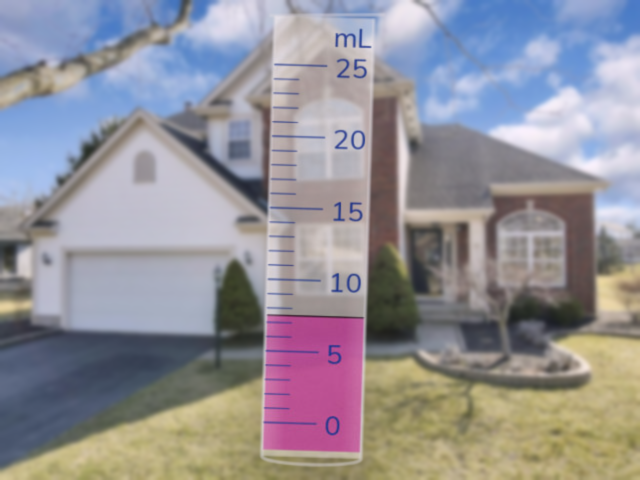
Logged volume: 7.5 mL
